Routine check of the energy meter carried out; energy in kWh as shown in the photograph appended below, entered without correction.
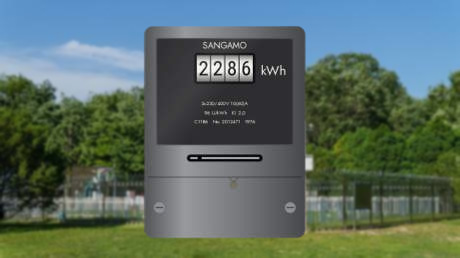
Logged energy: 2286 kWh
